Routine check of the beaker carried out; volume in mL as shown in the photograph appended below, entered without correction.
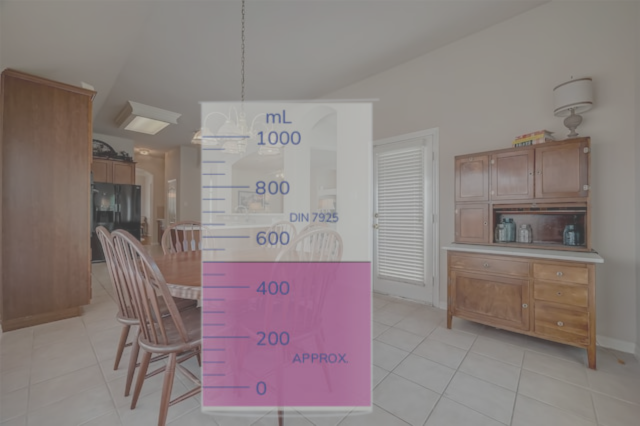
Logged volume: 500 mL
